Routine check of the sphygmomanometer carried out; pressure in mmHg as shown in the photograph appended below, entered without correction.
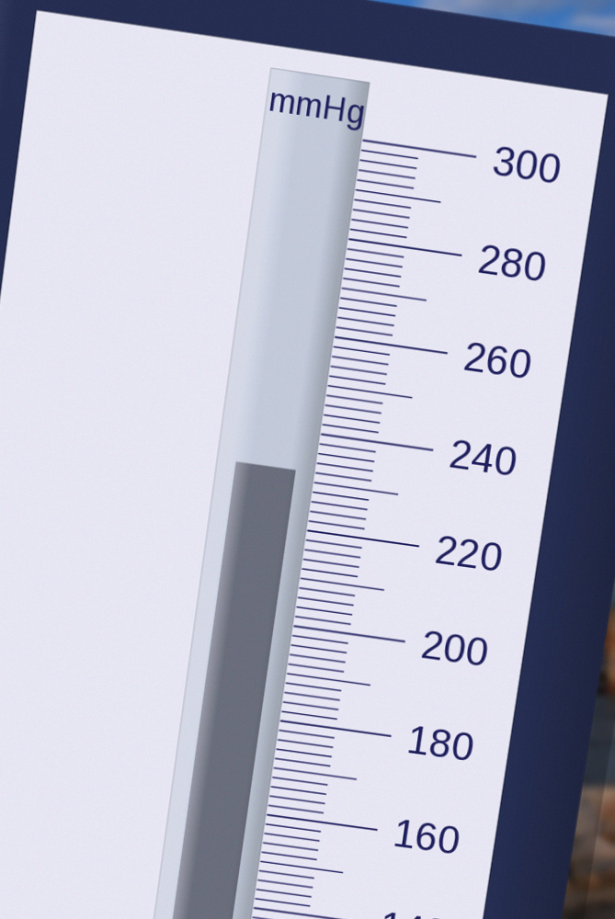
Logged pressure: 232 mmHg
